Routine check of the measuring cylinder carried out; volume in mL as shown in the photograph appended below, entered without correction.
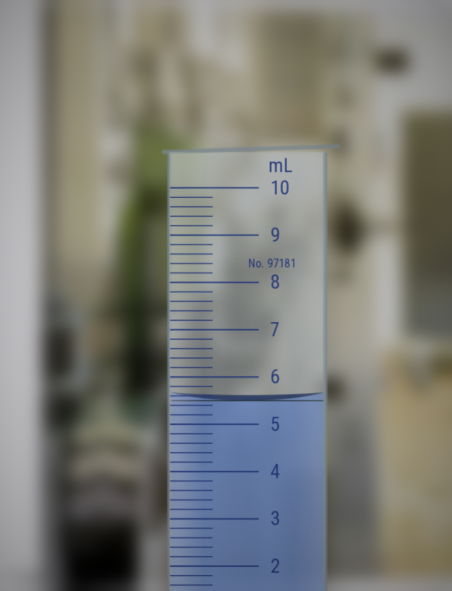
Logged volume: 5.5 mL
